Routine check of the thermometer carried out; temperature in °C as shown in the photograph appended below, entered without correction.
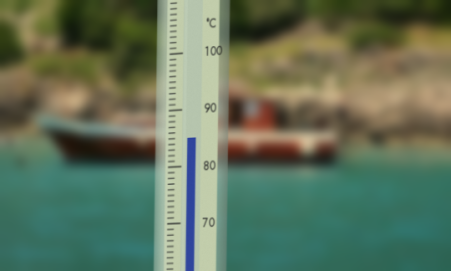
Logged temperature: 85 °C
